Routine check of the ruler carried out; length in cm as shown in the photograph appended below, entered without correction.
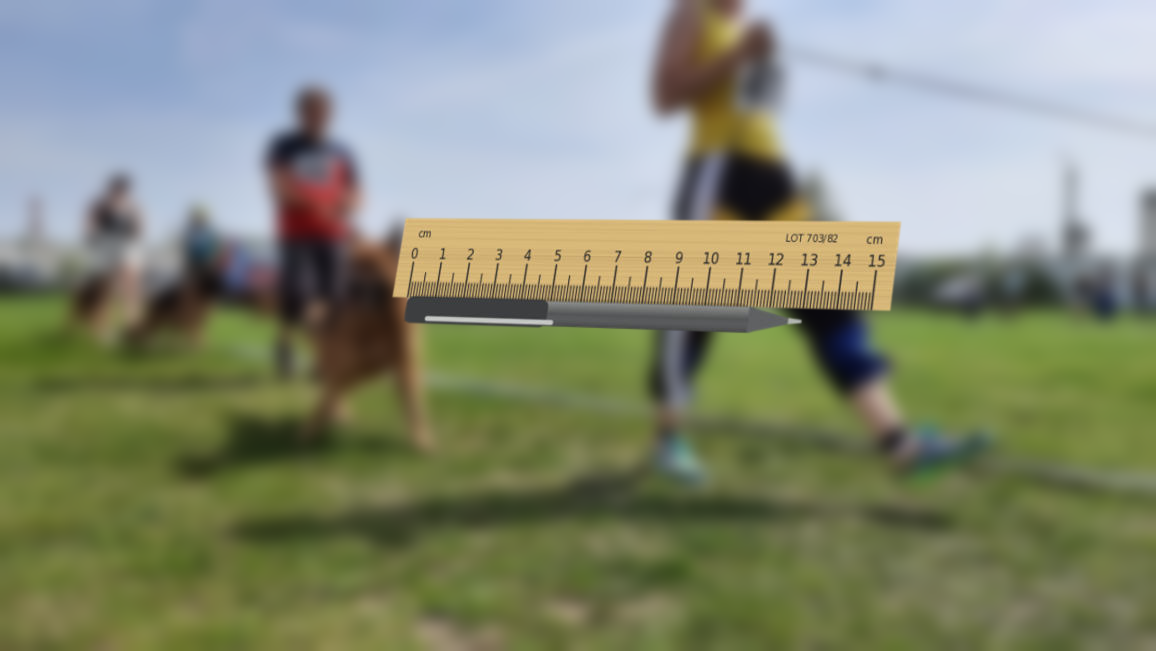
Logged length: 13 cm
